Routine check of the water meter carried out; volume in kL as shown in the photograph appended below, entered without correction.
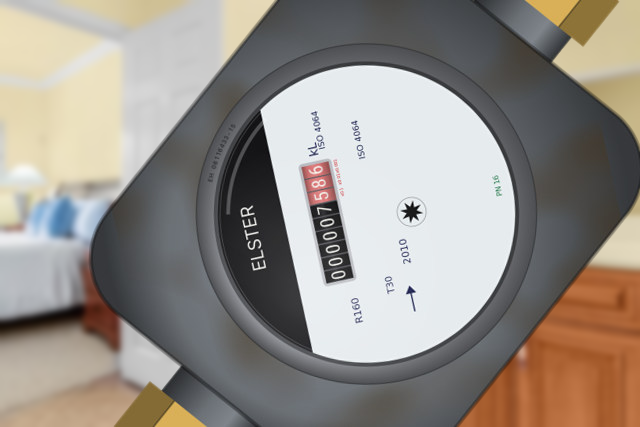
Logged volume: 7.586 kL
